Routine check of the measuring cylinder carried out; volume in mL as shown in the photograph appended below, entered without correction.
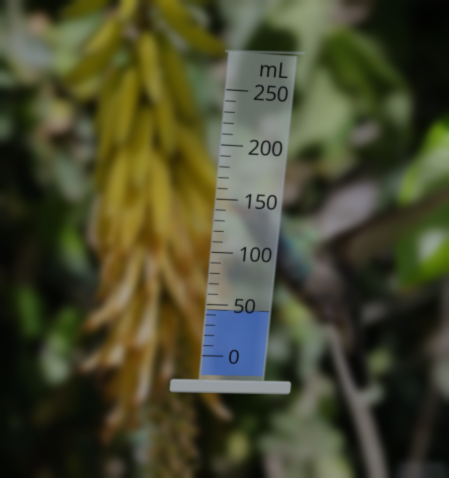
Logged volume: 45 mL
